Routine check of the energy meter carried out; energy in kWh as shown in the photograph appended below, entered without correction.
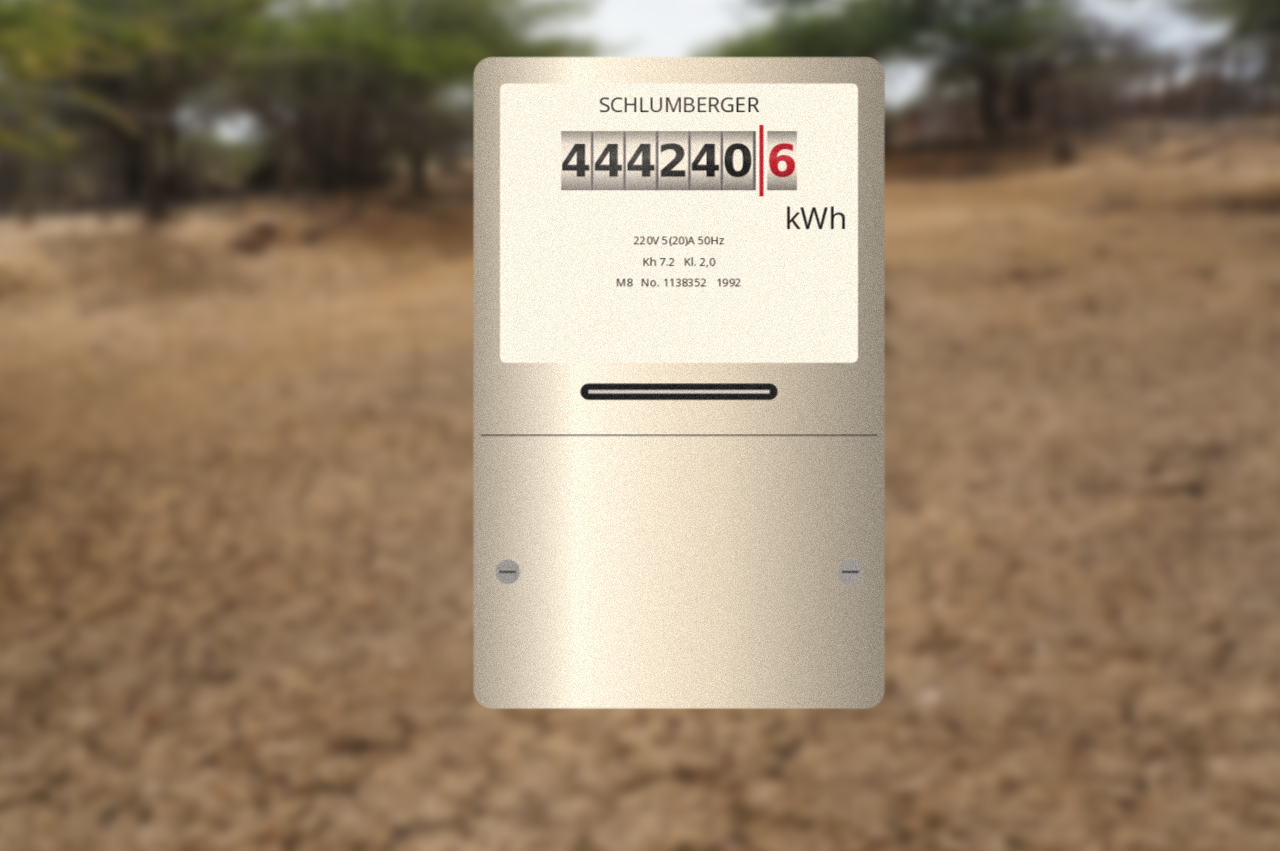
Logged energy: 444240.6 kWh
